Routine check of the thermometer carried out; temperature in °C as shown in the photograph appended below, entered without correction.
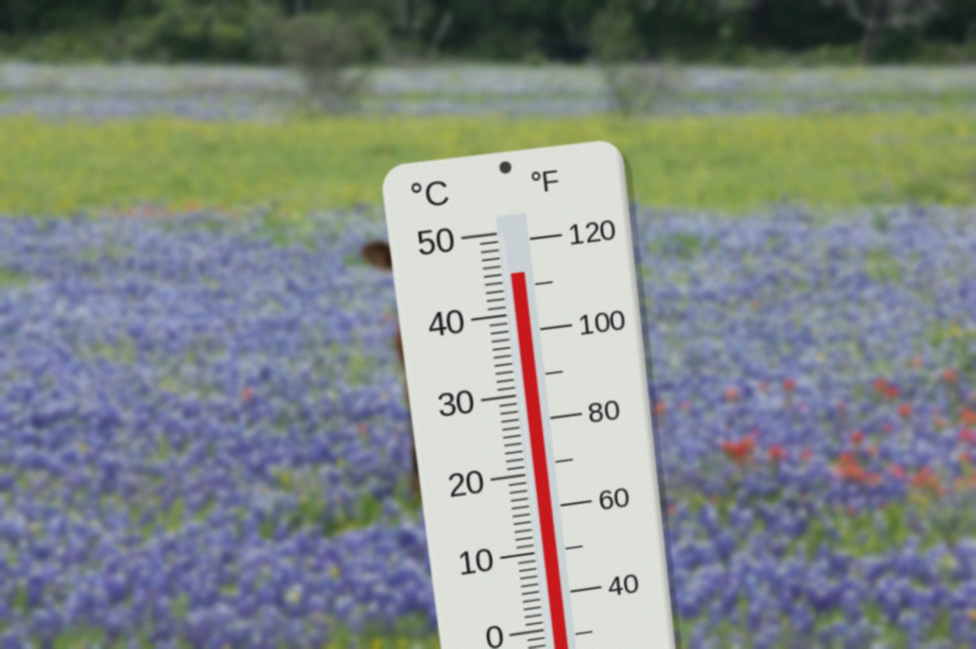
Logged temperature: 45 °C
